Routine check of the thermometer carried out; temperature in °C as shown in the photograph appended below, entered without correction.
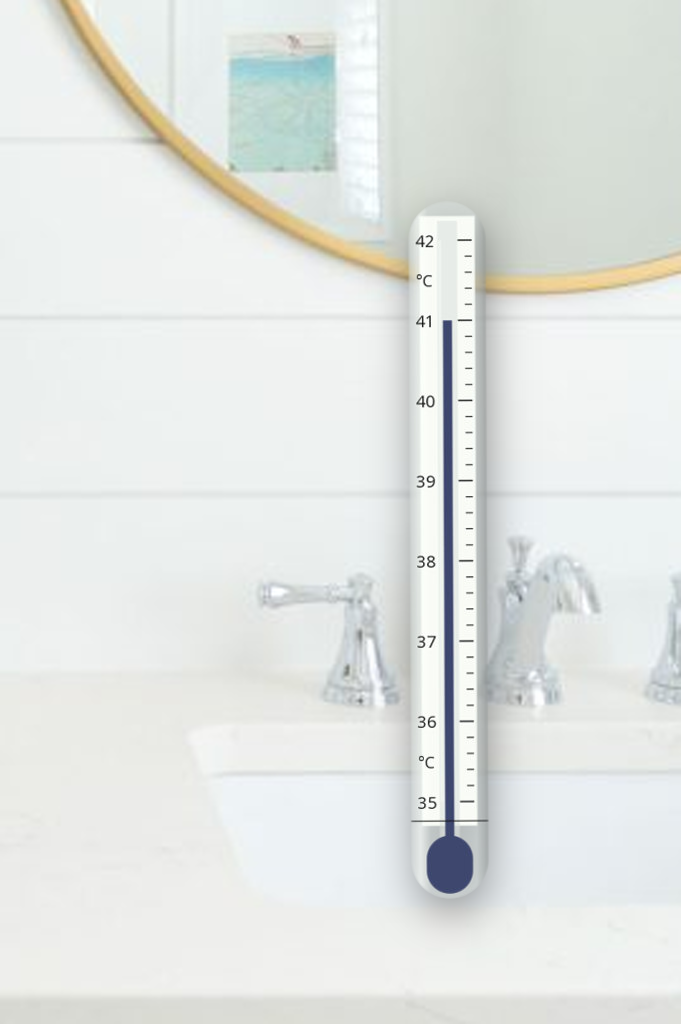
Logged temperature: 41 °C
